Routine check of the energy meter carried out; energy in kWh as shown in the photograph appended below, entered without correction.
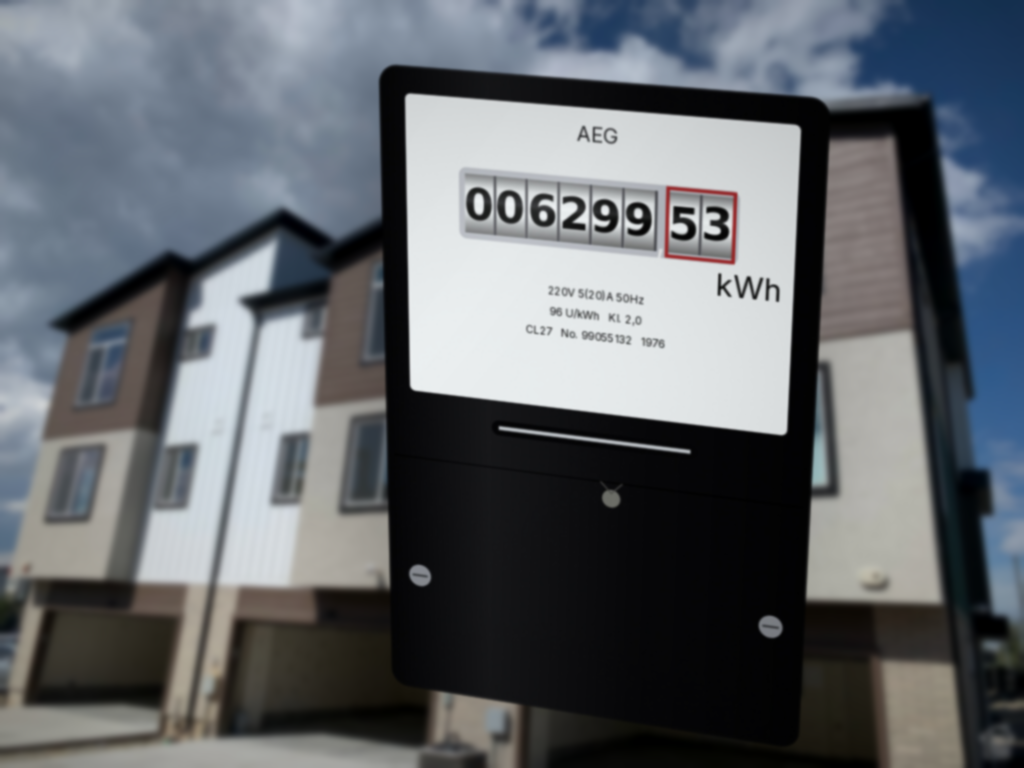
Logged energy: 6299.53 kWh
